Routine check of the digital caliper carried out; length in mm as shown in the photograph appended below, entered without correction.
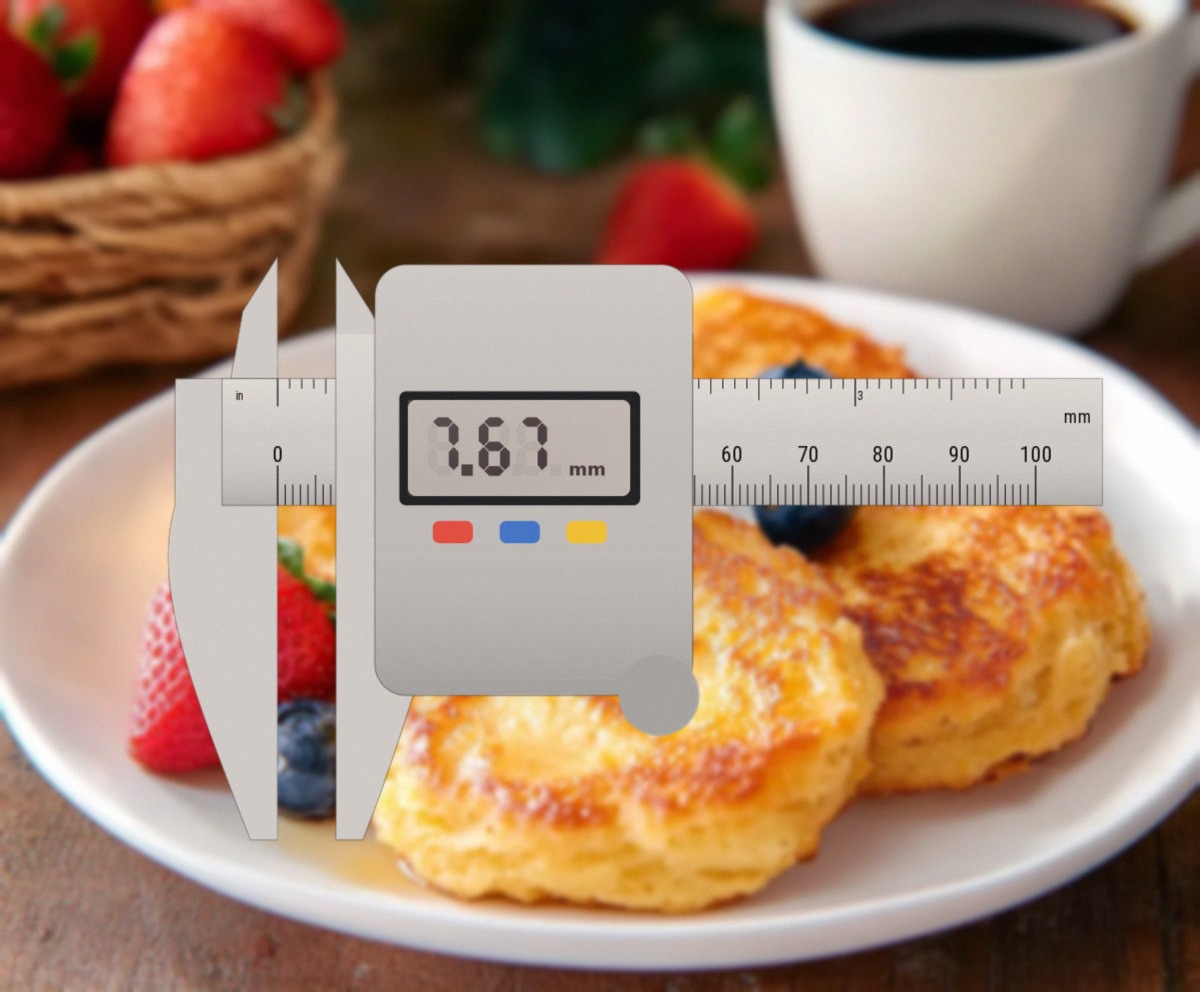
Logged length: 7.67 mm
